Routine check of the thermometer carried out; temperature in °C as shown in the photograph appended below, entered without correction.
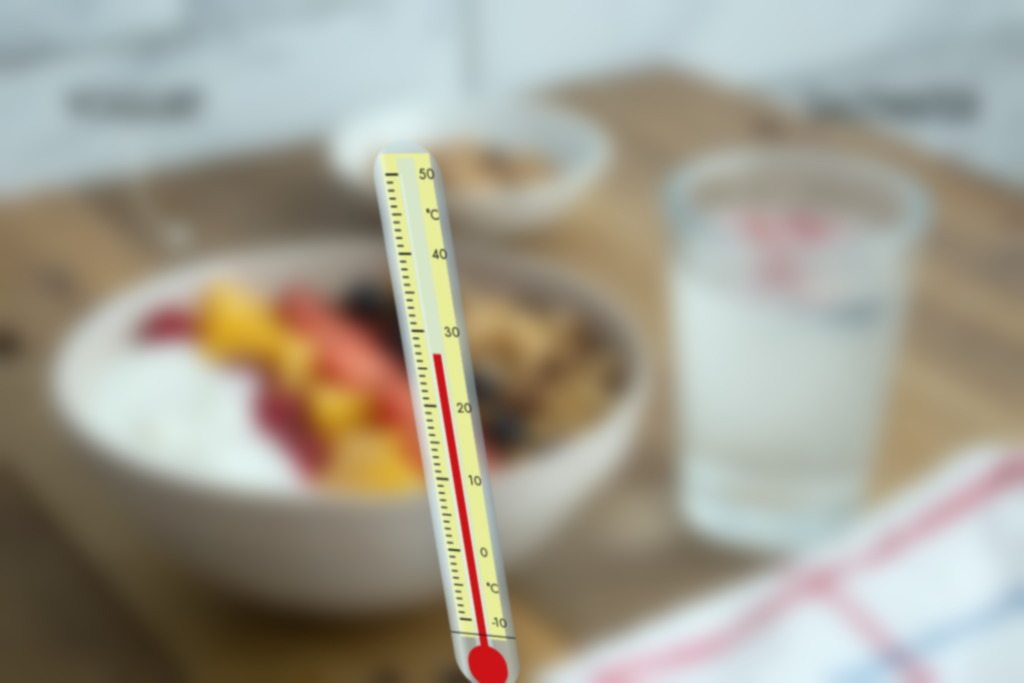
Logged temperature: 27 °C
